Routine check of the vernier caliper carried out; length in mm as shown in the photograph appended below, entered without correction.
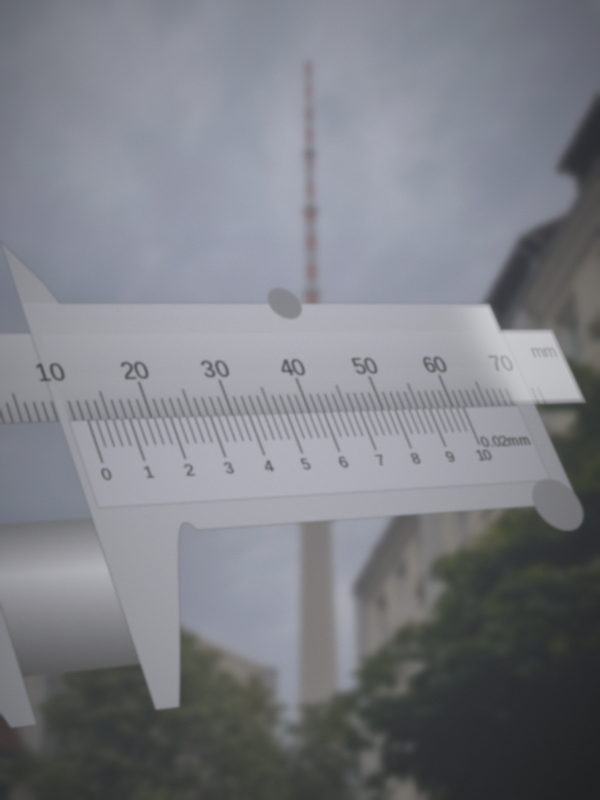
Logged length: 12.5 mm
